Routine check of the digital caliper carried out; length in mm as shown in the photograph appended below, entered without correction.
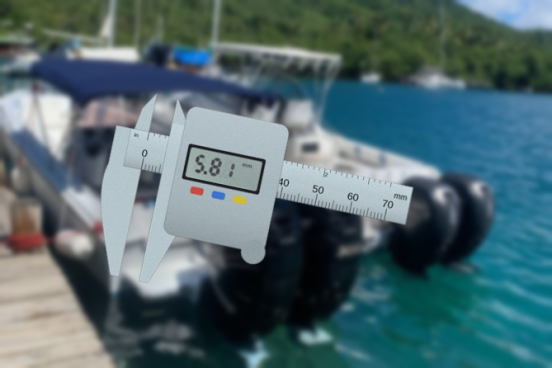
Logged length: 5.81 mm
